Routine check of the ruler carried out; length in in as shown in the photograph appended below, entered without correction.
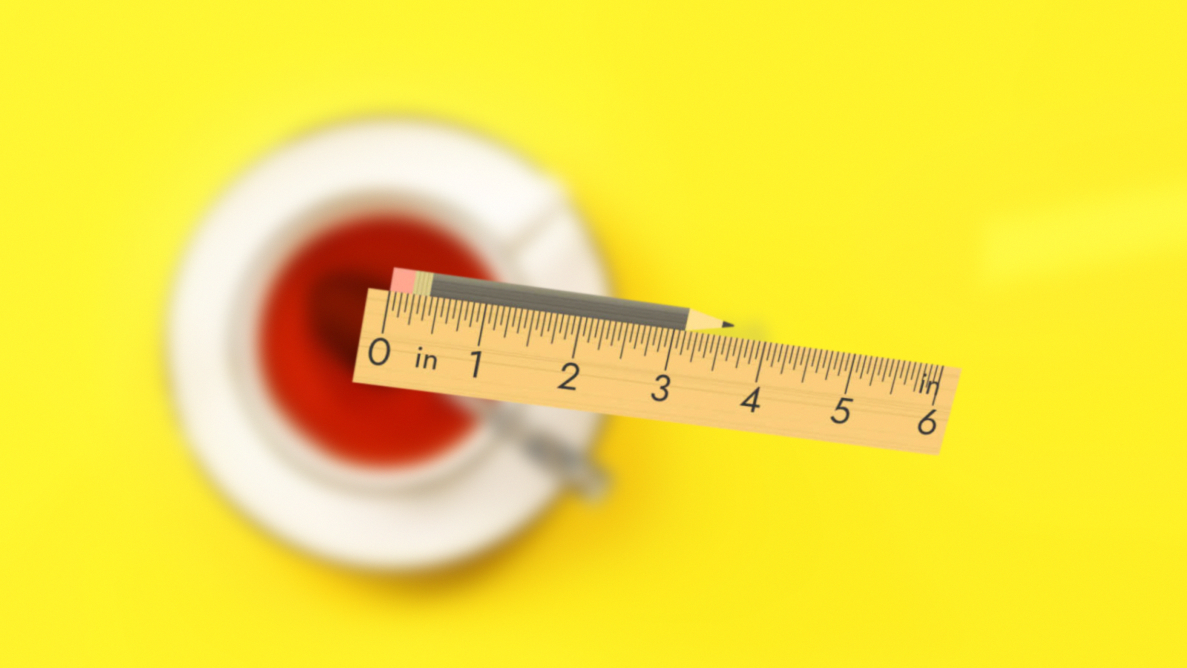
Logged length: 3.625 in
